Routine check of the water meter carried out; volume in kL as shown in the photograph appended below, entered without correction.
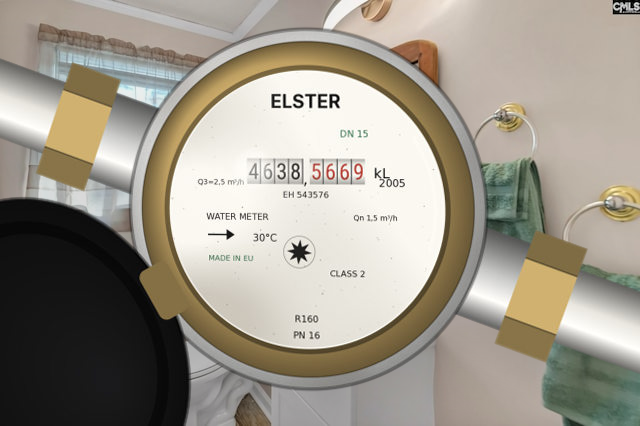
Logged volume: 4638.5669 kL
